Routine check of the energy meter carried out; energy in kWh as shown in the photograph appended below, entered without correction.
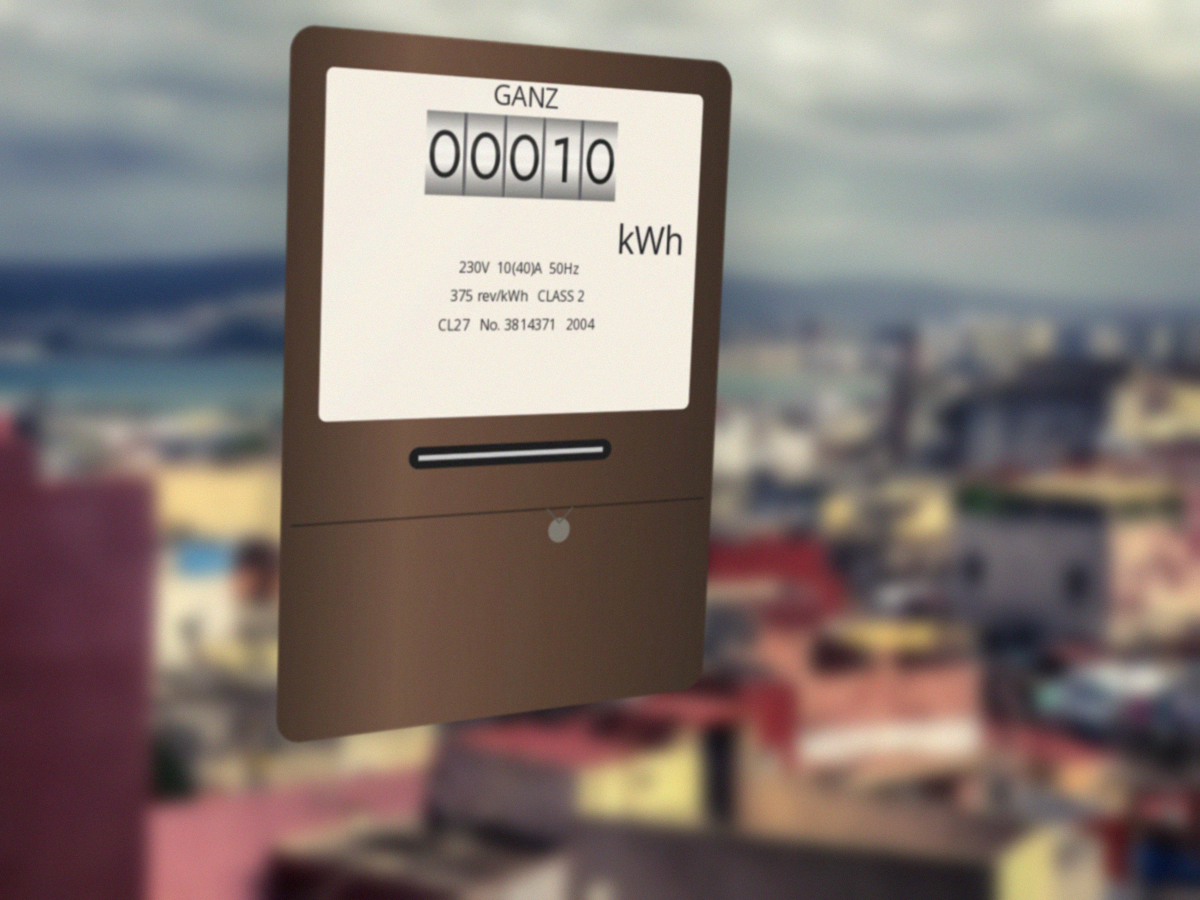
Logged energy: 10 kWh
